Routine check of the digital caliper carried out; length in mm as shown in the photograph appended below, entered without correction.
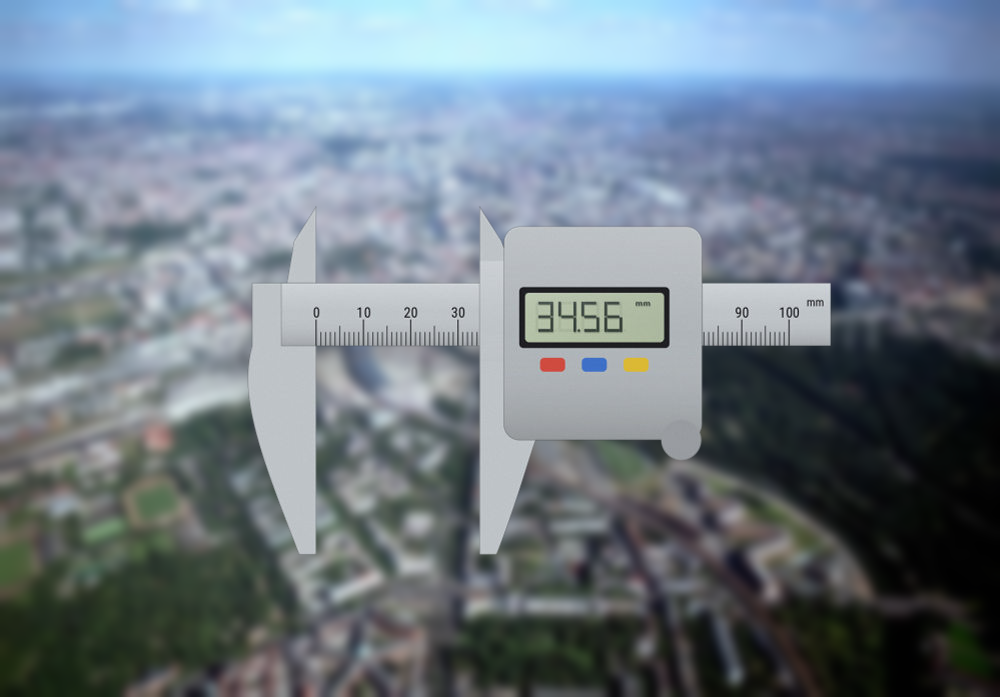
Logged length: 34.56 mm
